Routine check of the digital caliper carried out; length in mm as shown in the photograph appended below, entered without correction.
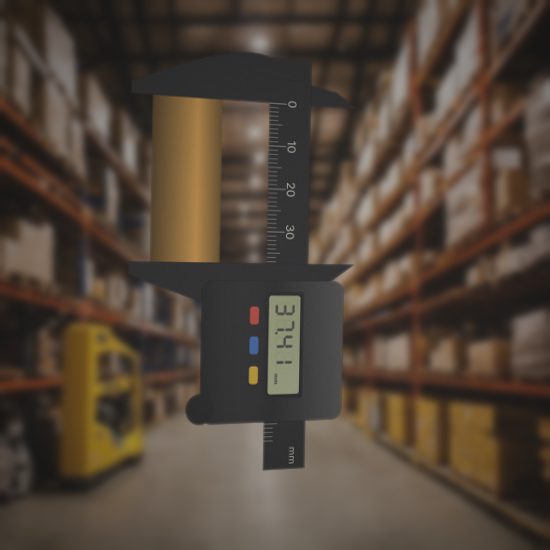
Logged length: 37.41 mm
